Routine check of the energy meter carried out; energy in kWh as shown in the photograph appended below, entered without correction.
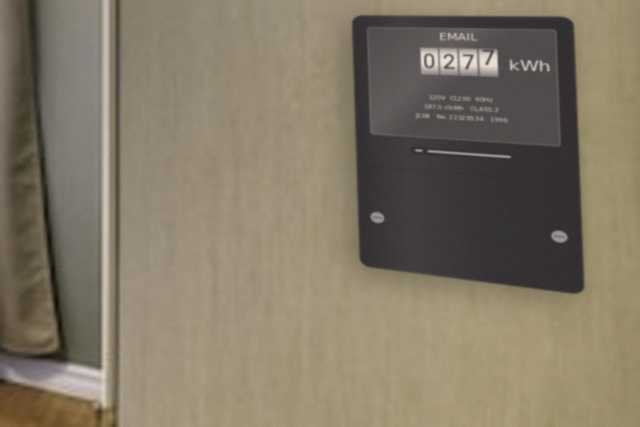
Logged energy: 277 kWh
